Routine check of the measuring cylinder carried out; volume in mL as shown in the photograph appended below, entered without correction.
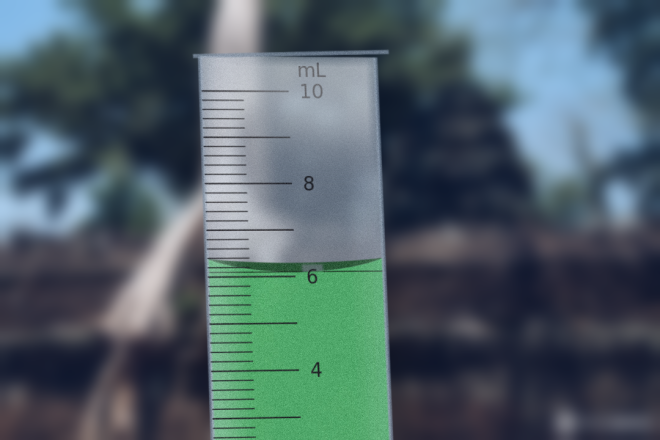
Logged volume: 6.1 mL
